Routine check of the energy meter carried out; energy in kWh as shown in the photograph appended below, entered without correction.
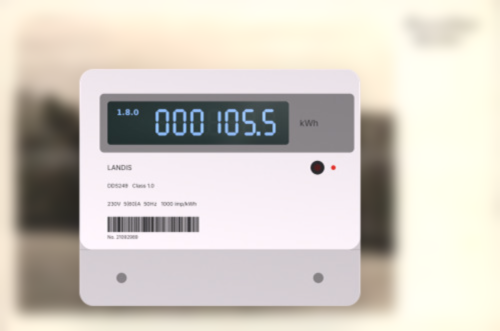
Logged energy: 105.5 kWh
